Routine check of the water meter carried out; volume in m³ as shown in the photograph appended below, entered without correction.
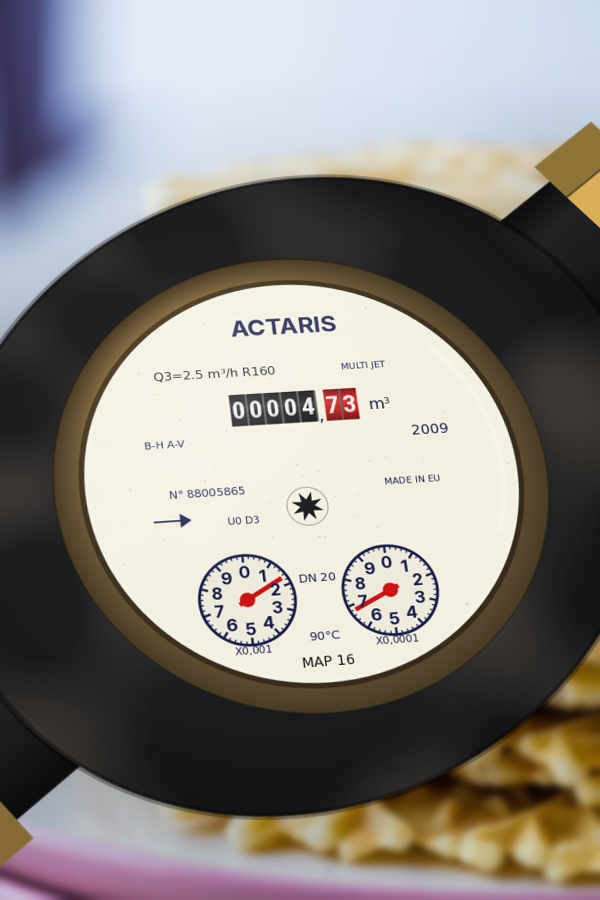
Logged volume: 4.7316 m³
